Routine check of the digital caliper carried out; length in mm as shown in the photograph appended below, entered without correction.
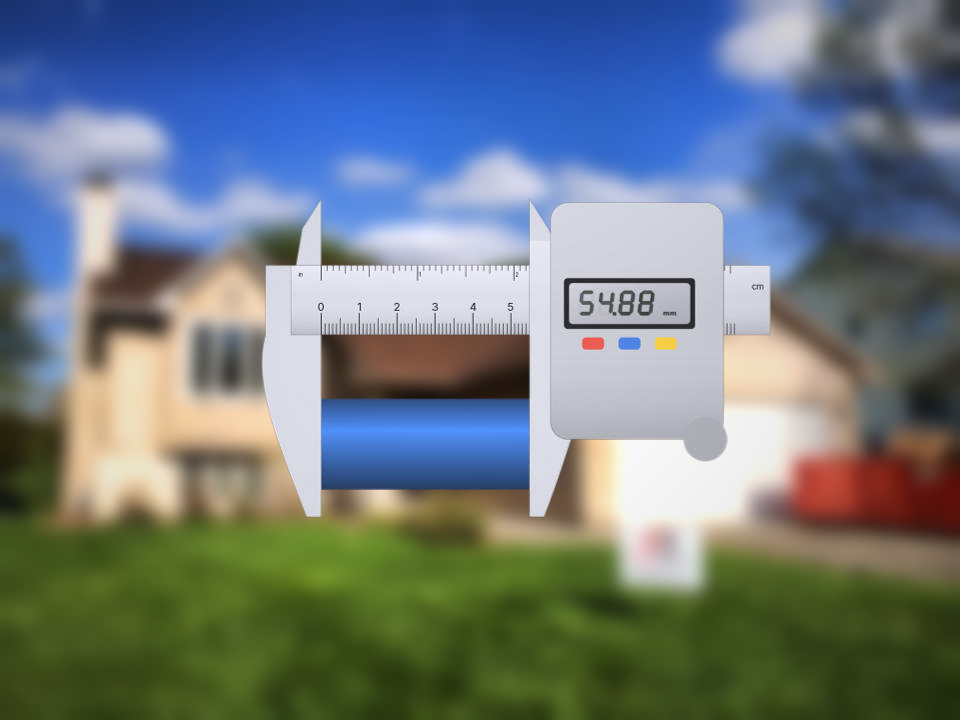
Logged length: 54.88 mm
